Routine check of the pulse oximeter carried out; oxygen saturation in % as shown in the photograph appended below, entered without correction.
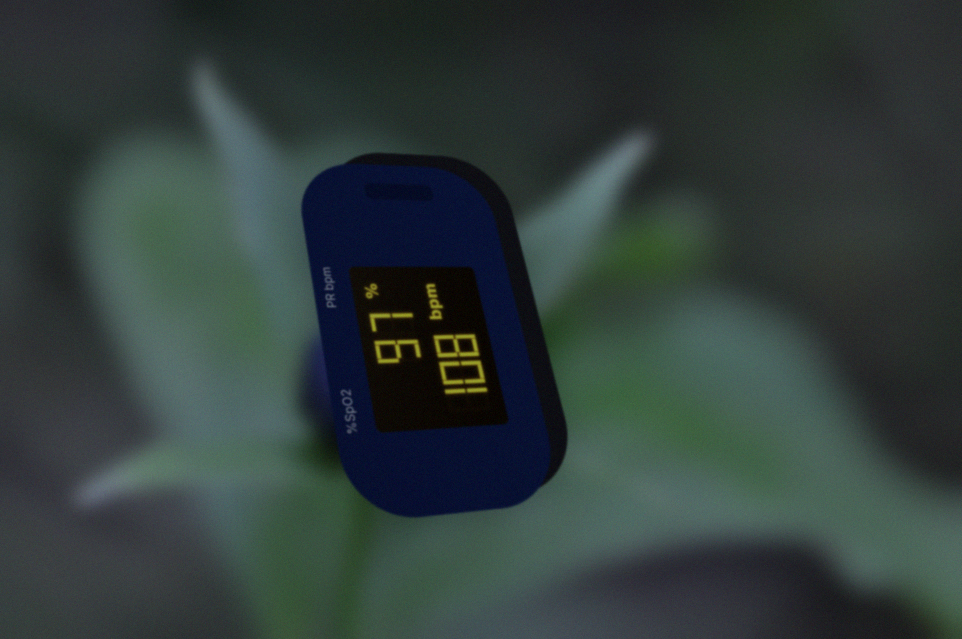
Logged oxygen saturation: 97 %
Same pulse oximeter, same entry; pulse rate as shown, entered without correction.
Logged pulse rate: 108 bpm
